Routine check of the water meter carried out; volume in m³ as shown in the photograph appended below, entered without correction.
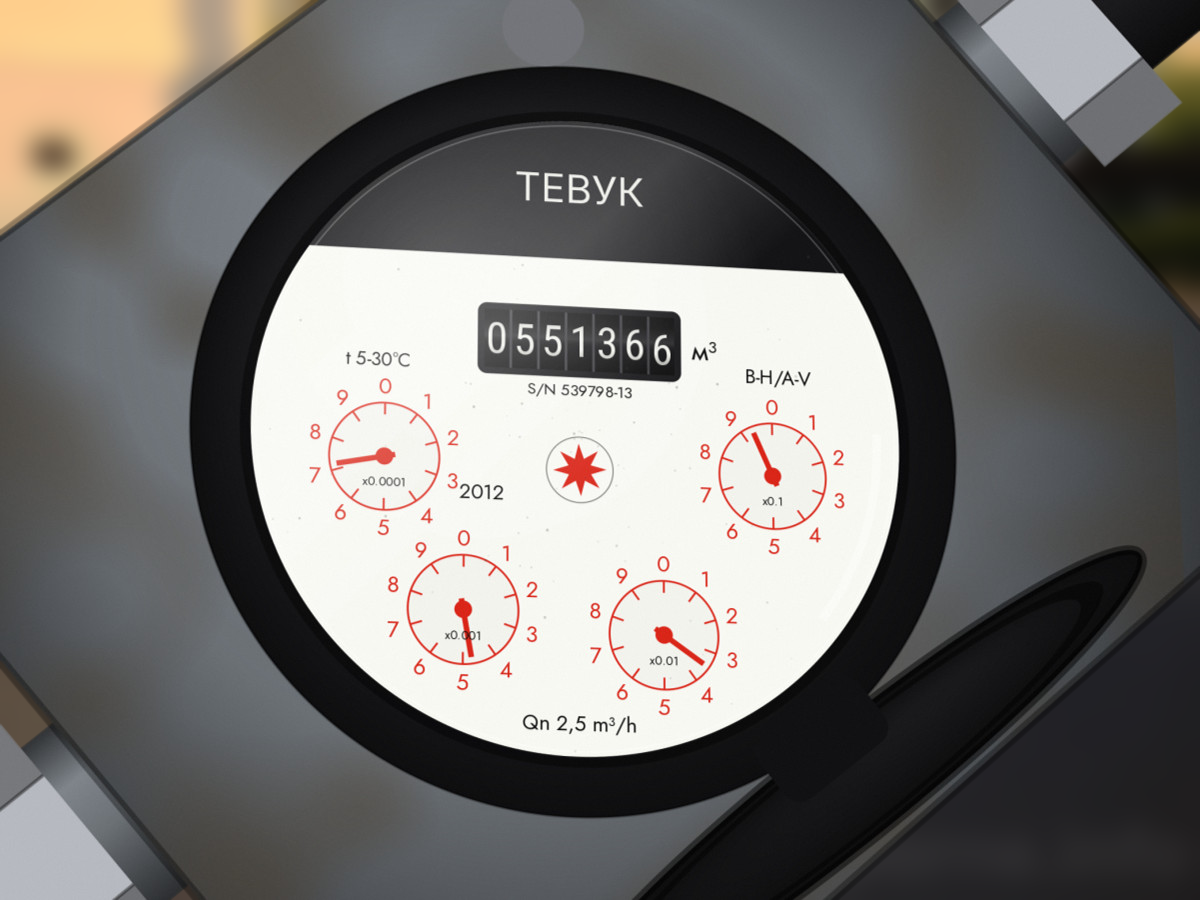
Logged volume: 551365.9347 m³
